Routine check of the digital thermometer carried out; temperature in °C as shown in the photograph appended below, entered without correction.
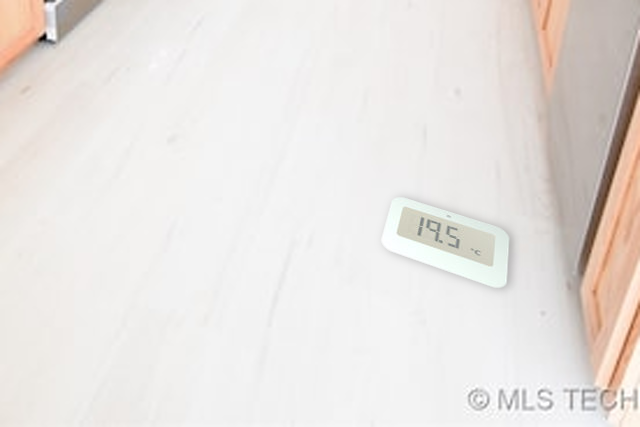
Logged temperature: 19.5 °C
